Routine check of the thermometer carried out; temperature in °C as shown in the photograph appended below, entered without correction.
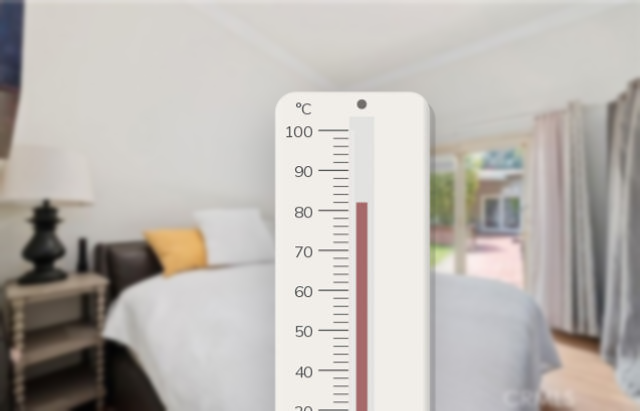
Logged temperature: 82 °C
